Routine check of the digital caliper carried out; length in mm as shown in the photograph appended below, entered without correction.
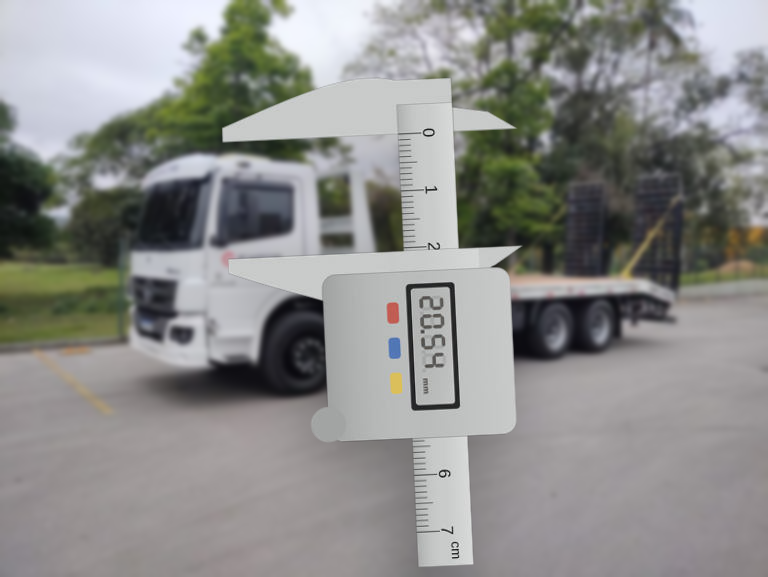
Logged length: 20.54 mm
